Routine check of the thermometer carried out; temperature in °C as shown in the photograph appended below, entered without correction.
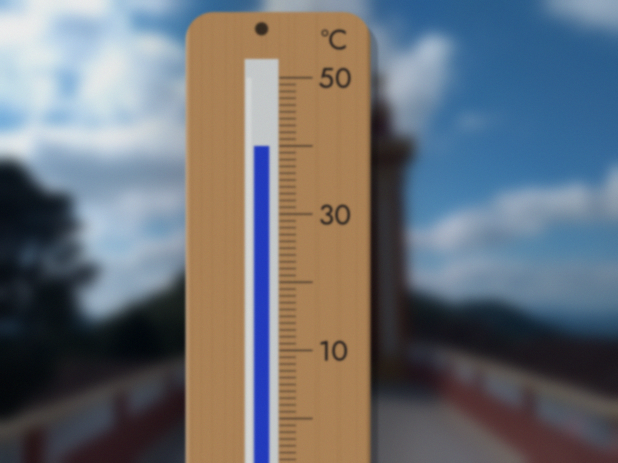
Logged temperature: 40 °C
